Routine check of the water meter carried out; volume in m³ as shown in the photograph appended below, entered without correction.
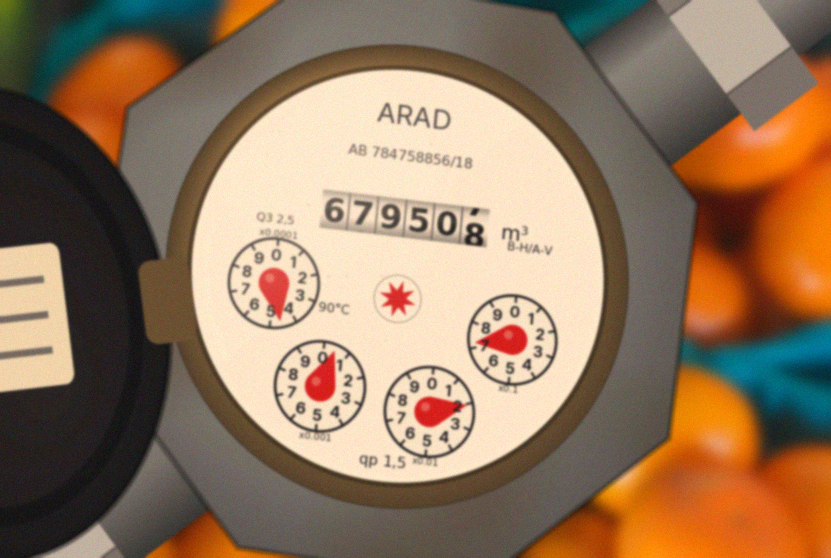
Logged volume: 679507.7204 m³
